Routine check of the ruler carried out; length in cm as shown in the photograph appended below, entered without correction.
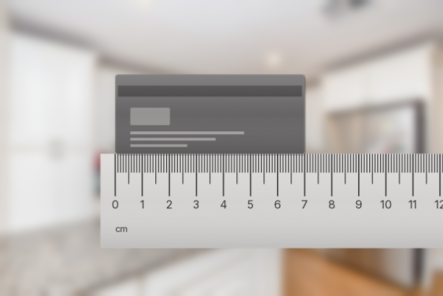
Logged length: 7 cm
